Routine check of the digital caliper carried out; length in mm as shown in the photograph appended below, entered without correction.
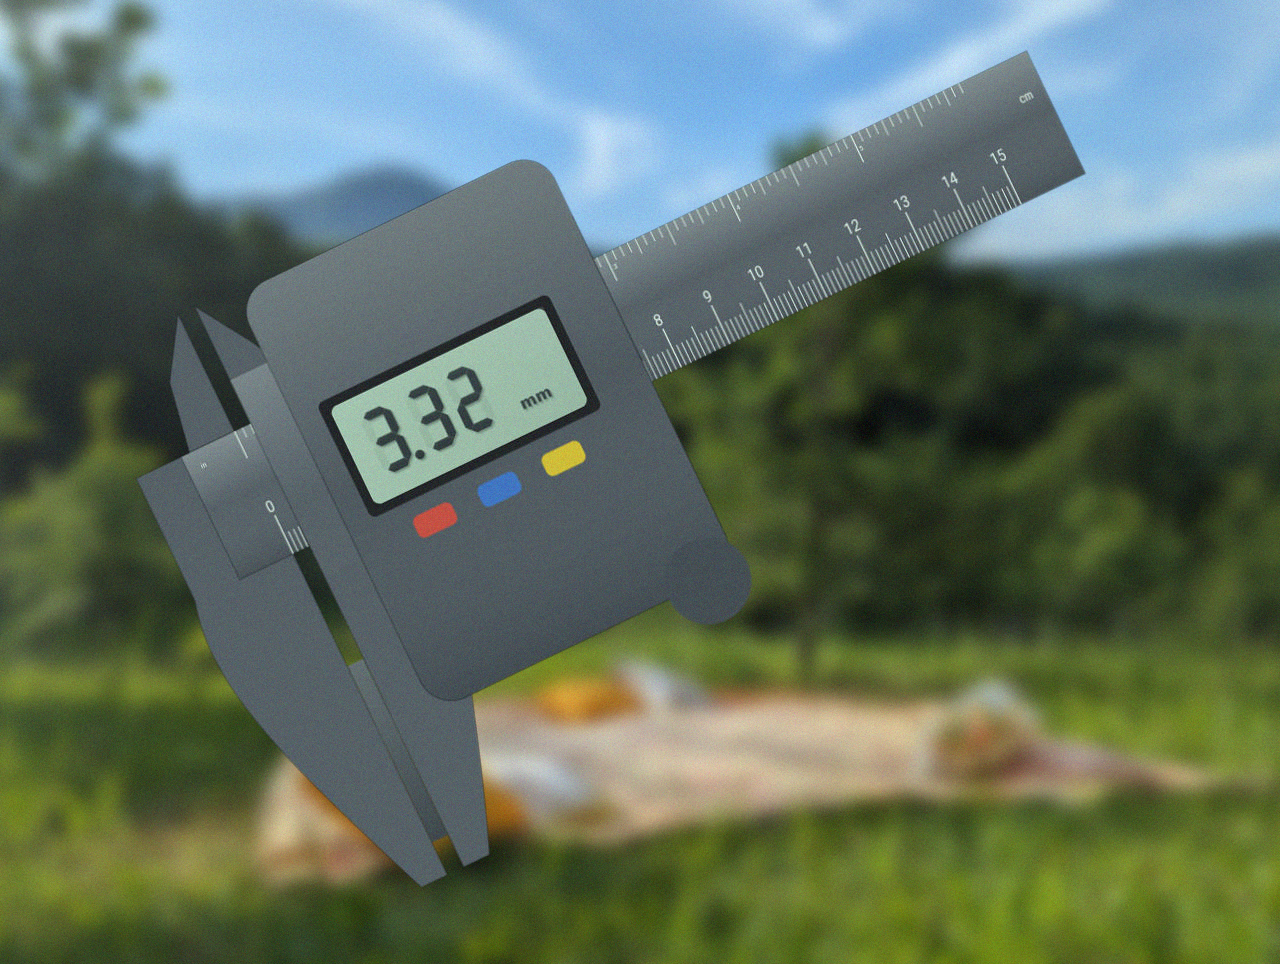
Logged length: 3.32 mm
